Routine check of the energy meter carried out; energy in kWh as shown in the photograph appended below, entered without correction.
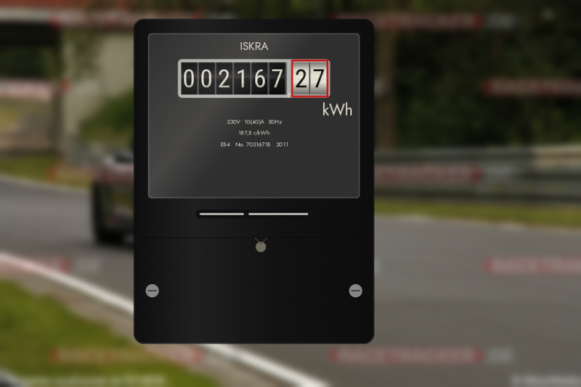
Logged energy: 2167.27 kWh
